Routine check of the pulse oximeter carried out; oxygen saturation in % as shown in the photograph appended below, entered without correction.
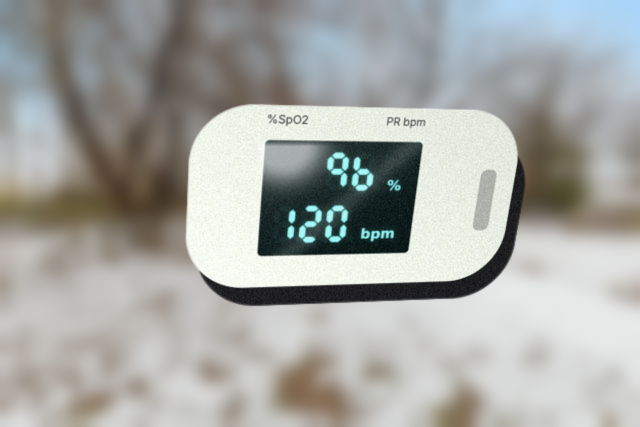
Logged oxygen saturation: 96 %
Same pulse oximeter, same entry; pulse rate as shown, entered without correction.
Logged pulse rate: 120 bpm
